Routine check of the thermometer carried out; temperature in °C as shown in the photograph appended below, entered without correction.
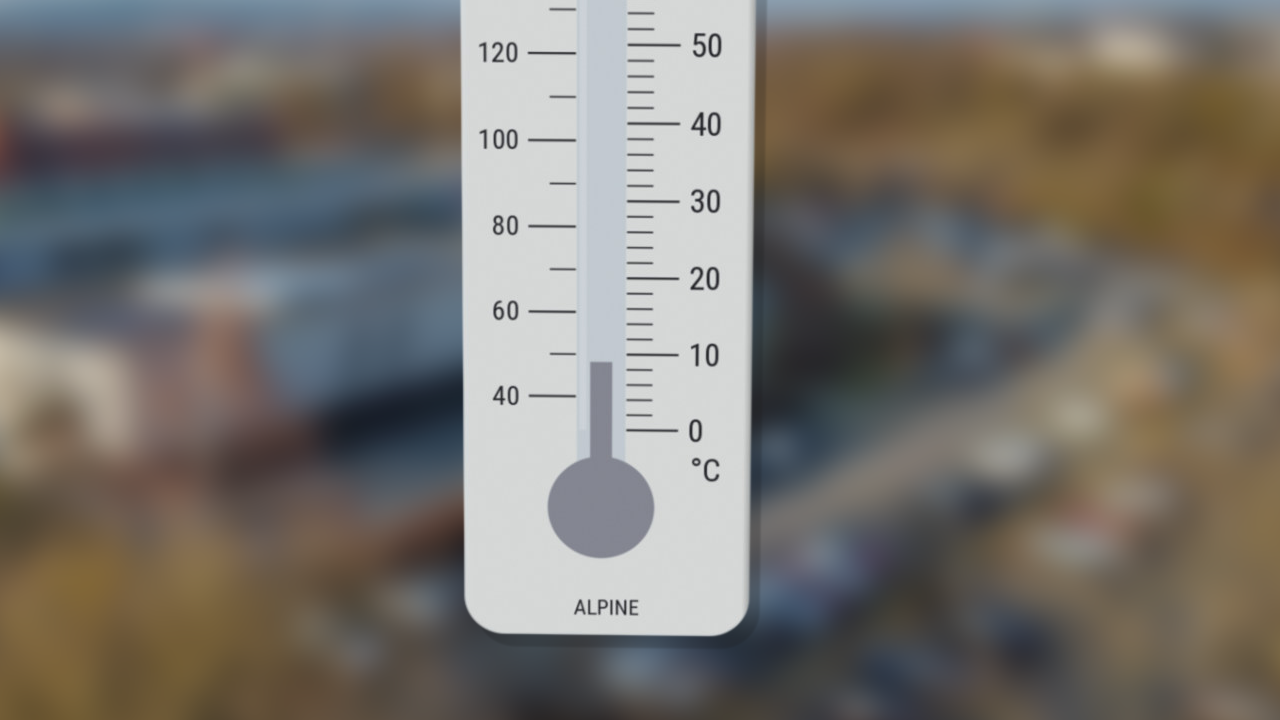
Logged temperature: 9 °C
